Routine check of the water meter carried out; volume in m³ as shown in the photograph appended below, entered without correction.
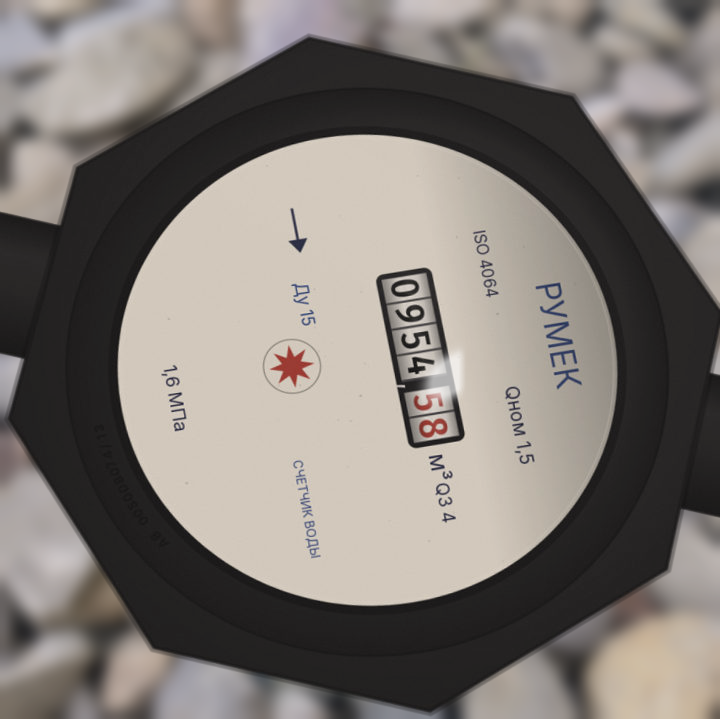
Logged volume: 954.58 m³
